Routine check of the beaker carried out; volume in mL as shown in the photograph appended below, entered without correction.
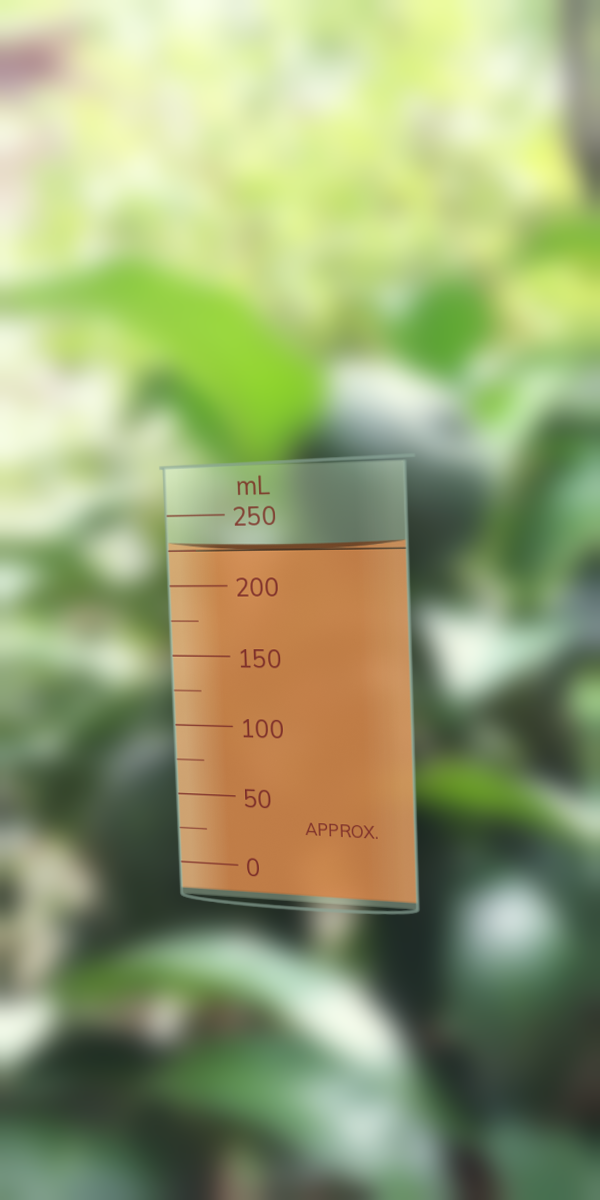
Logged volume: 225 mL
